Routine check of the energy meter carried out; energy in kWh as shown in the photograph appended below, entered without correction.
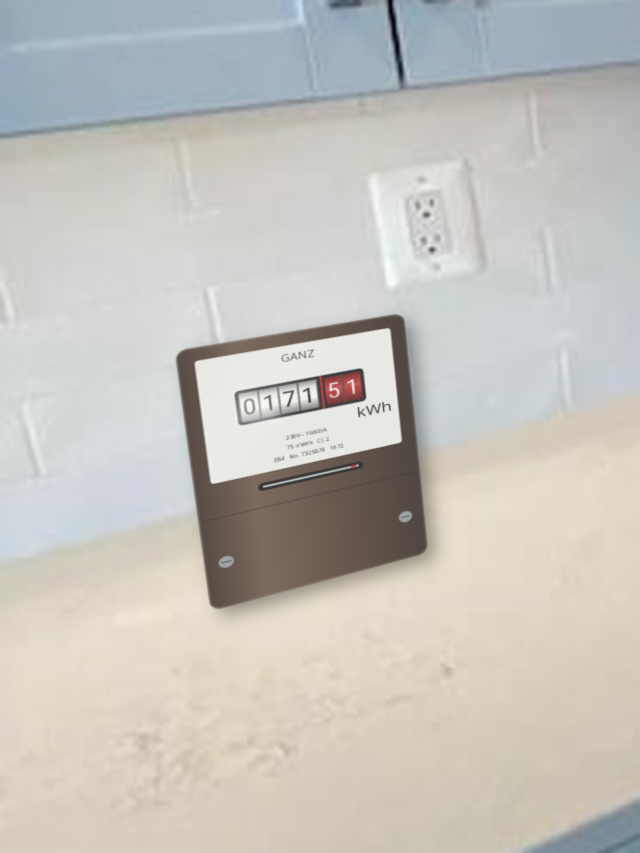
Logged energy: 171.51 kWh
